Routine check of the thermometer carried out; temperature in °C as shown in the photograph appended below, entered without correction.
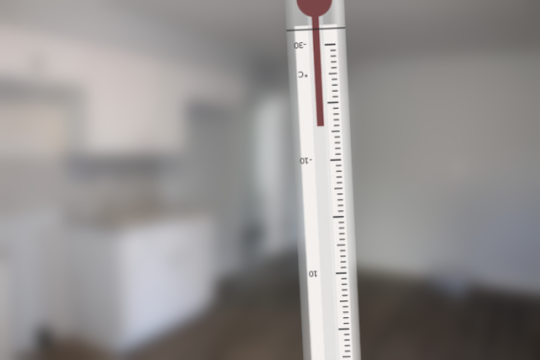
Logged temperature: -16 °C
